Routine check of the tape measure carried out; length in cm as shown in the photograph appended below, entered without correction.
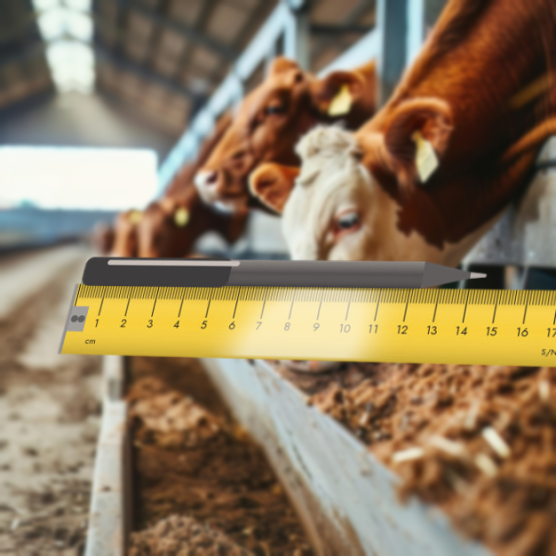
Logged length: 14.5 cm
